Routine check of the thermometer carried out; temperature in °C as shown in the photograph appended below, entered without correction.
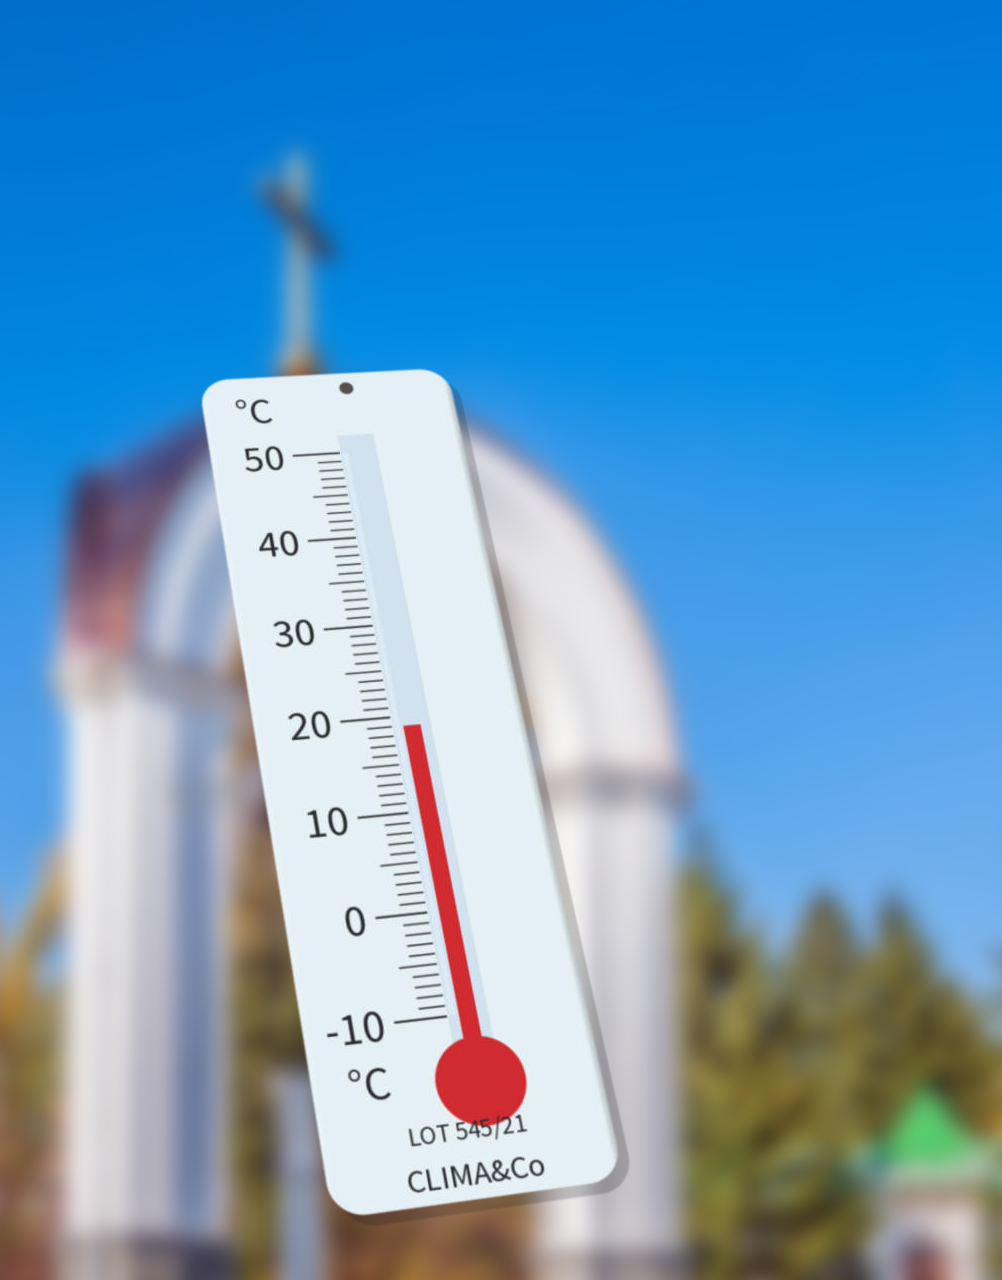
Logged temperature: 19 °C
